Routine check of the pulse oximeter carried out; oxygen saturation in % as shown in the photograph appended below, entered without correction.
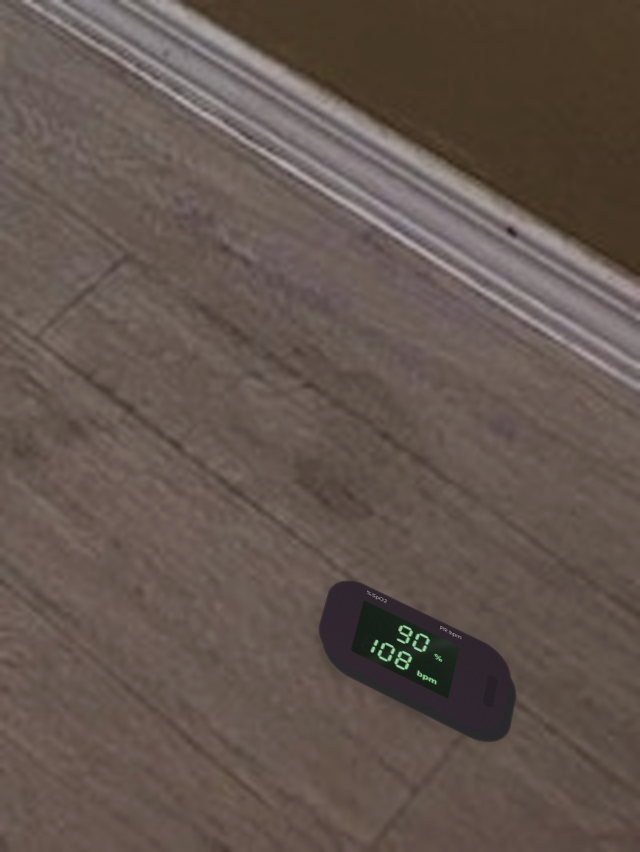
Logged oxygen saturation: 90 %
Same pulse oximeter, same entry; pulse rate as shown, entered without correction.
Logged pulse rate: 108 bpm
